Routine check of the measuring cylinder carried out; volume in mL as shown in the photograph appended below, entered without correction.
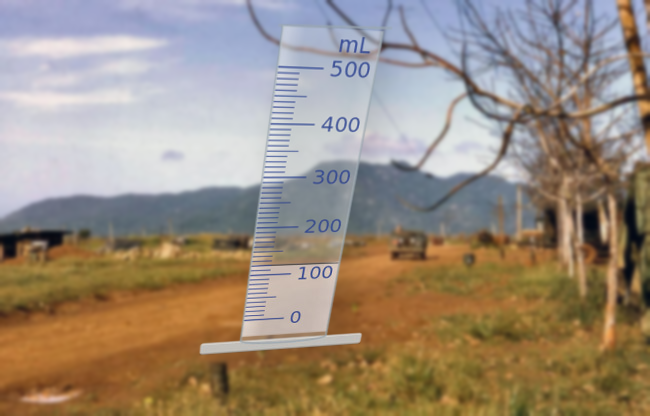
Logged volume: 120 mL
